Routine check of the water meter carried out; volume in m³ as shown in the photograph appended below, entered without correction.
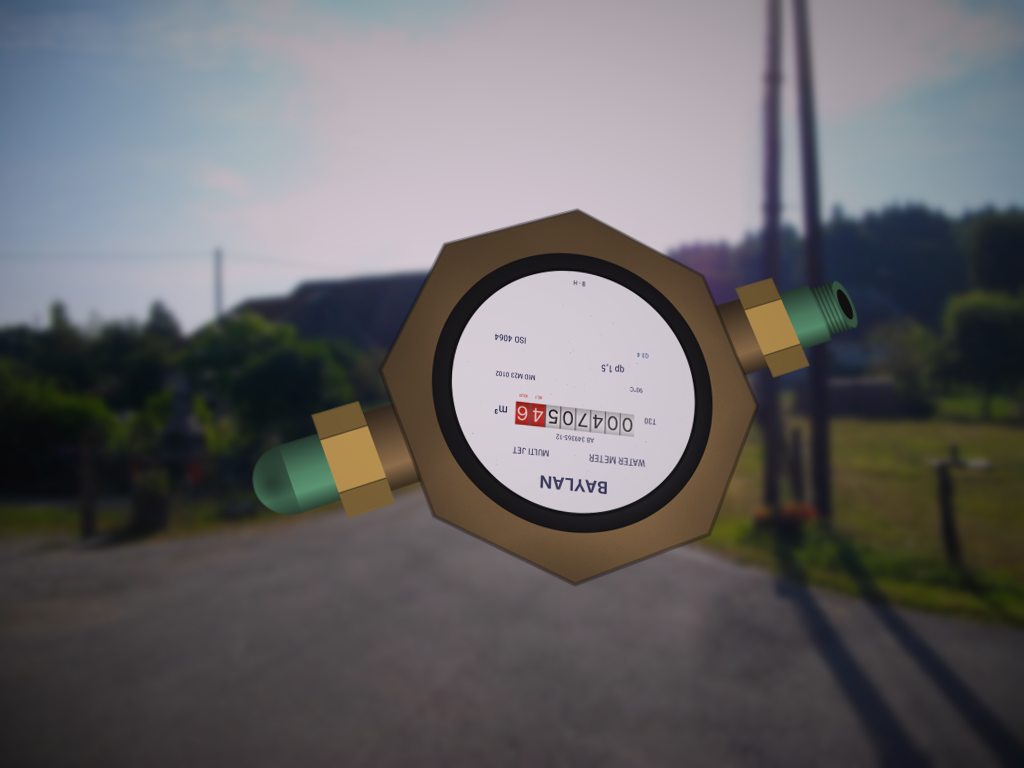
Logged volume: 4705.46 m³
